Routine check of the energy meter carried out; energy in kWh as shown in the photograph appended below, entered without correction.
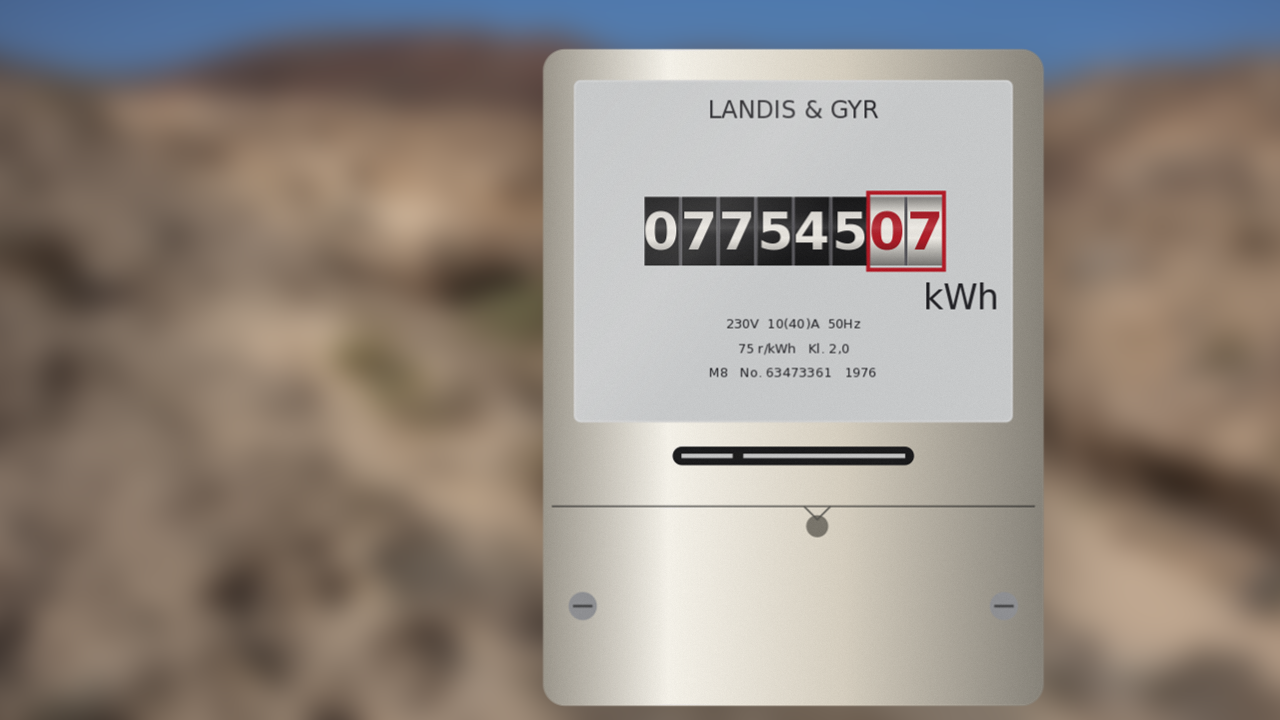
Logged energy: 77545.07 kWh
